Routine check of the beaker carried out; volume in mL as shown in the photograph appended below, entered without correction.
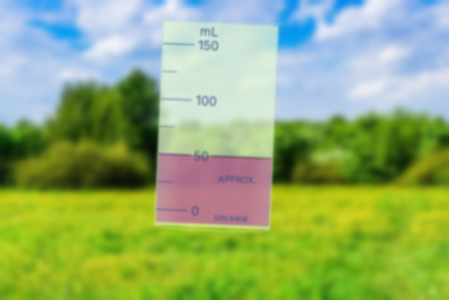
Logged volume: 50 mL
